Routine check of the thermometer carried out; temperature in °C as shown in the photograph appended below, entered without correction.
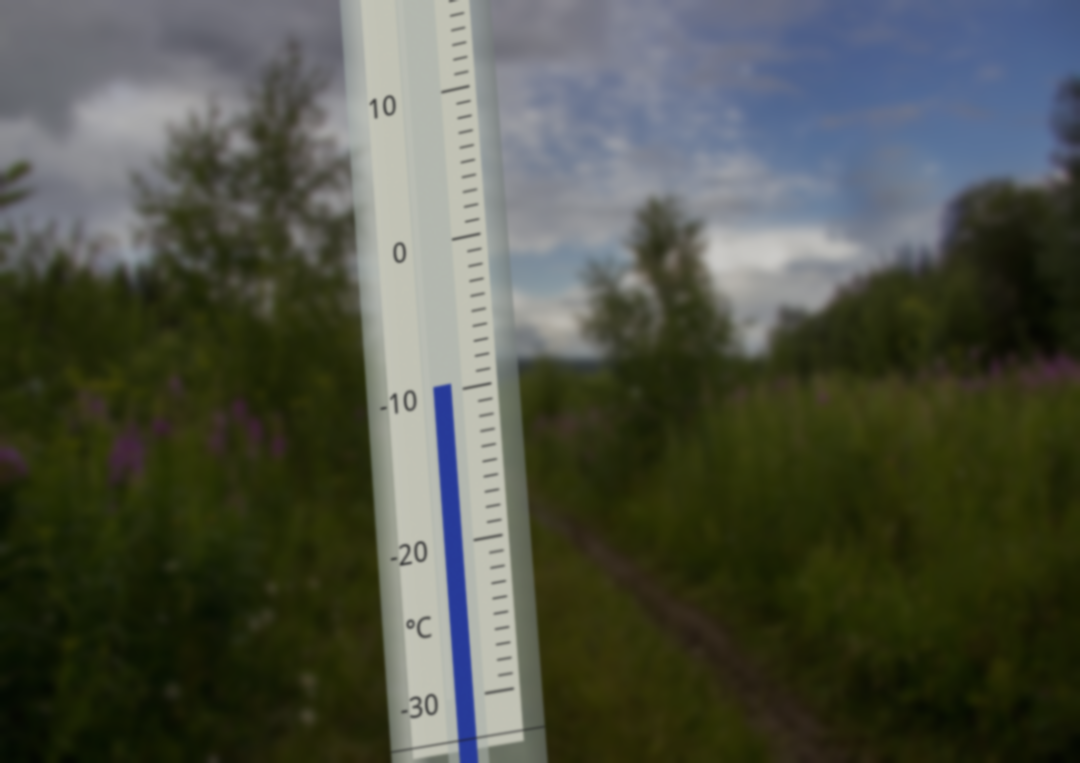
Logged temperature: -9.5 °C
